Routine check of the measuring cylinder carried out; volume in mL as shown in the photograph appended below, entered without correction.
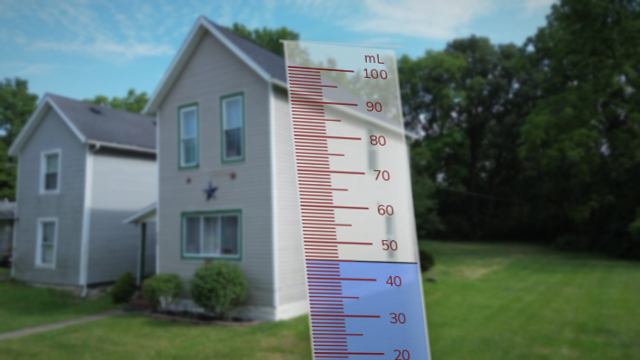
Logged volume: 45 mL
